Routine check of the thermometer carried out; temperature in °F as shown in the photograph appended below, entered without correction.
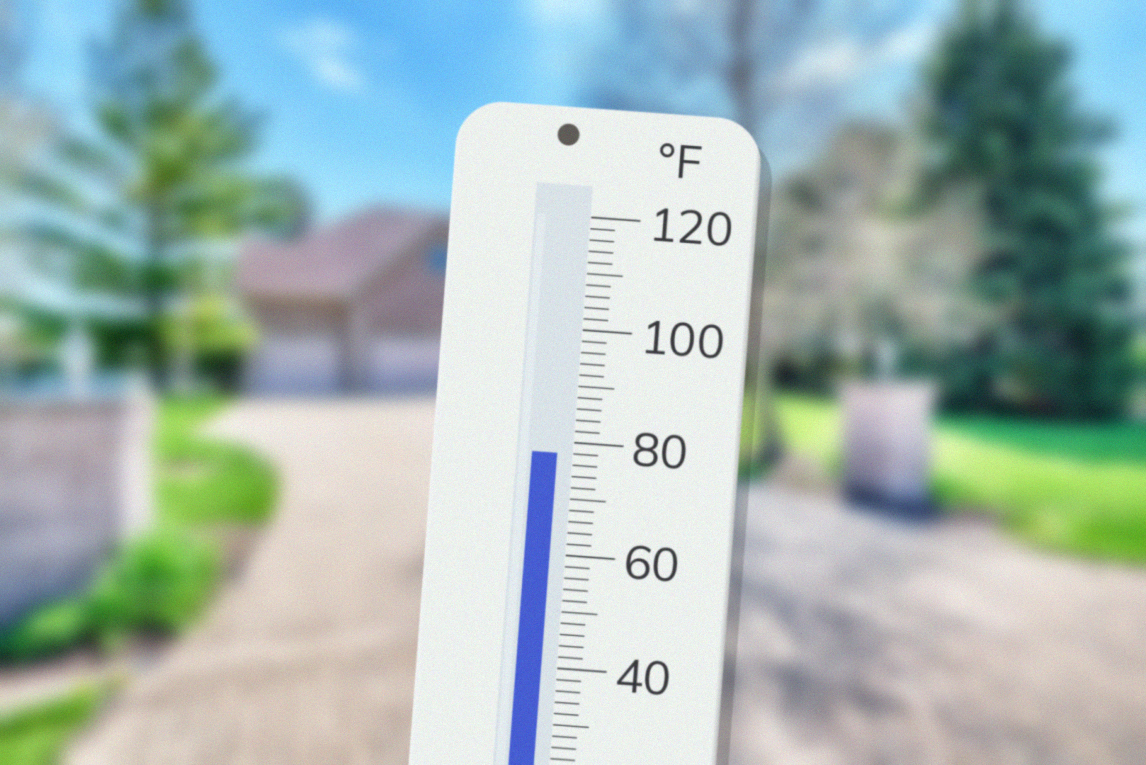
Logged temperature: 78 °F
